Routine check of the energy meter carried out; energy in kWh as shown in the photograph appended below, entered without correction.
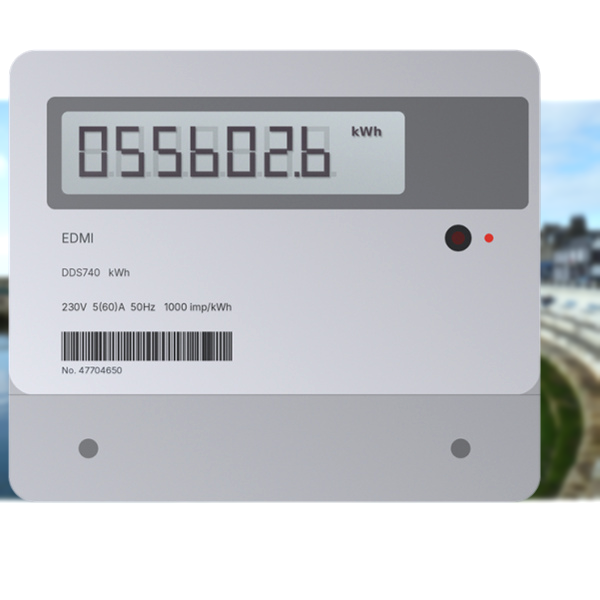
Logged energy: 55602.6 kWh
